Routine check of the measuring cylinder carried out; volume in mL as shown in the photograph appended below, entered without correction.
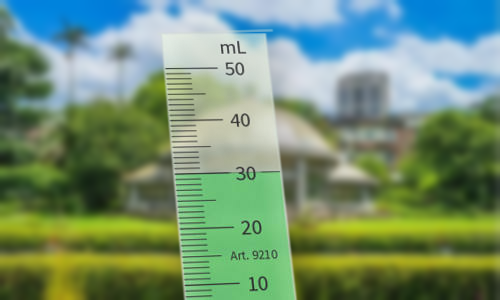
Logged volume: 30 mL
